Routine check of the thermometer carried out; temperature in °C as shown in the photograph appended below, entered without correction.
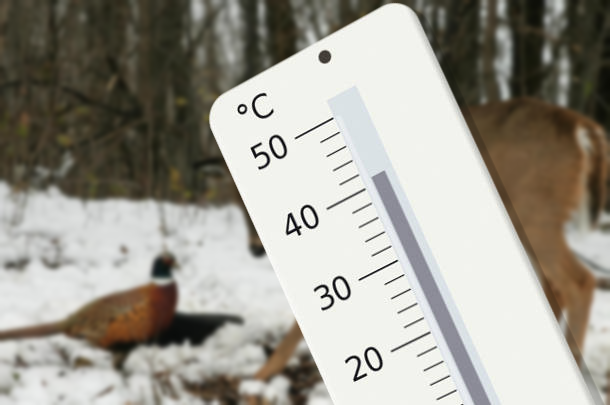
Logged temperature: 41 °C
